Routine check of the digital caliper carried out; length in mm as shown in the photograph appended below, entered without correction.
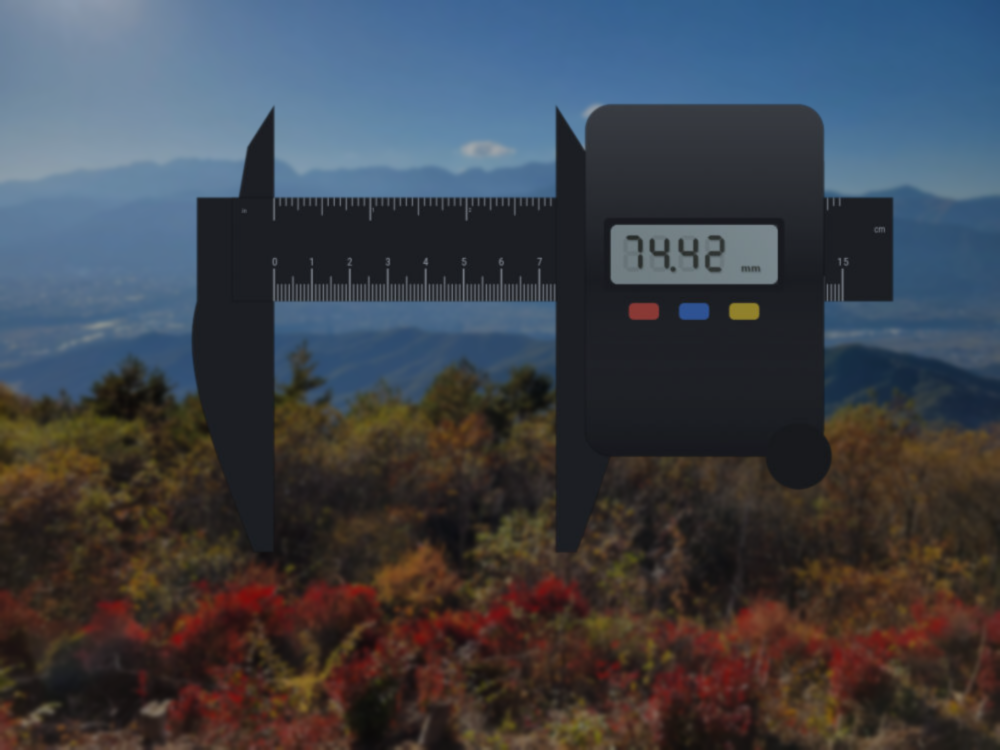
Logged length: 74.42 mm
